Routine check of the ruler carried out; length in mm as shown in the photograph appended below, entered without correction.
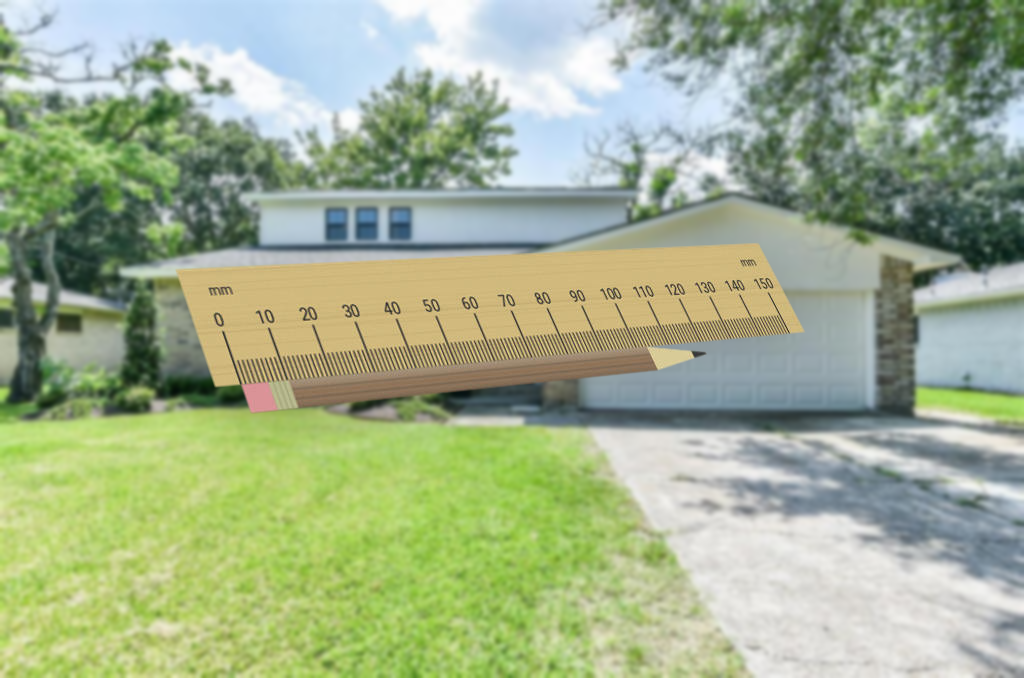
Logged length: 120 mm
